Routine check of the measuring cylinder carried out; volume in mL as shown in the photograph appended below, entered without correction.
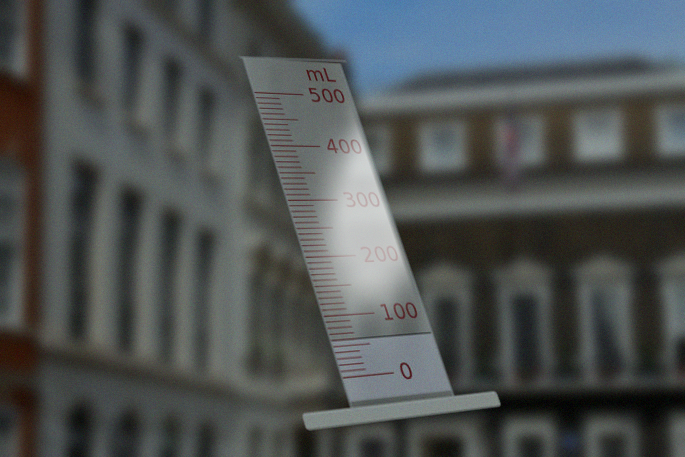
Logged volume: 60 mL
